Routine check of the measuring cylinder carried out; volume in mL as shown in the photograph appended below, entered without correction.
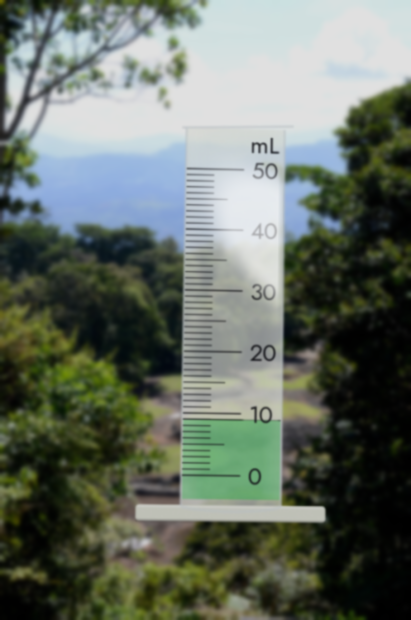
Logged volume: 9 mL
